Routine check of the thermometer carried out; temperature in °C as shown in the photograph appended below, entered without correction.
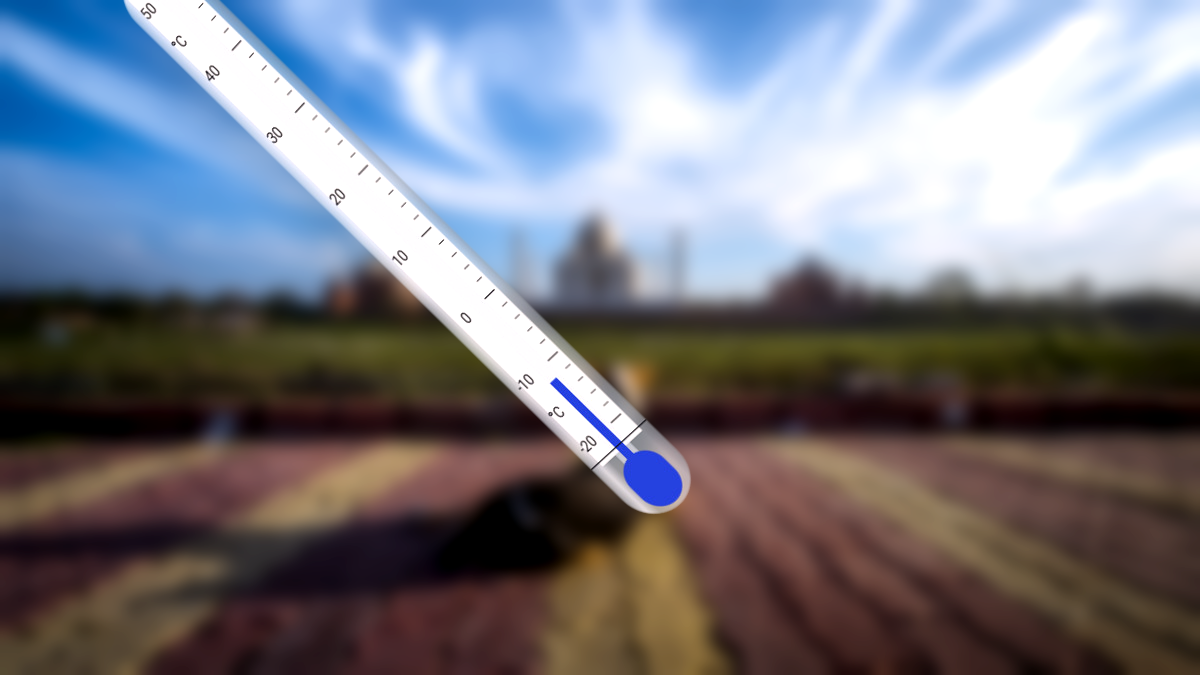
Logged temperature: -12 °C
